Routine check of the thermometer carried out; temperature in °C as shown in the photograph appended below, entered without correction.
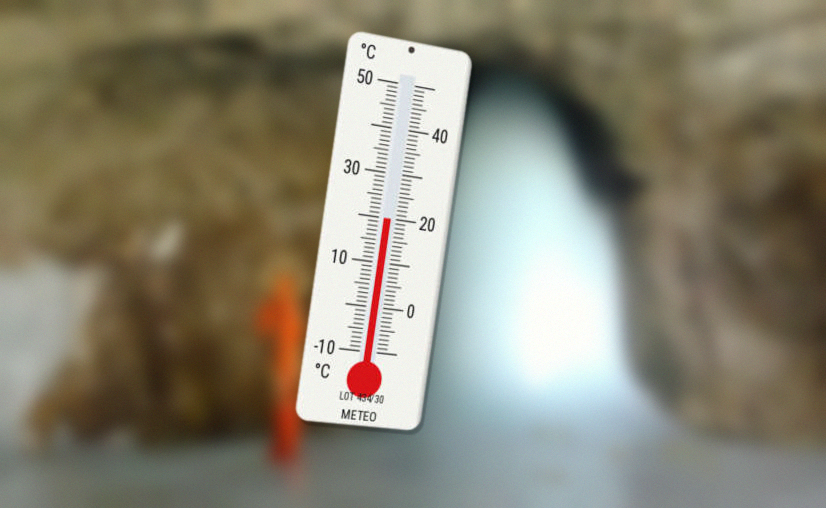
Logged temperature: 20 °C
